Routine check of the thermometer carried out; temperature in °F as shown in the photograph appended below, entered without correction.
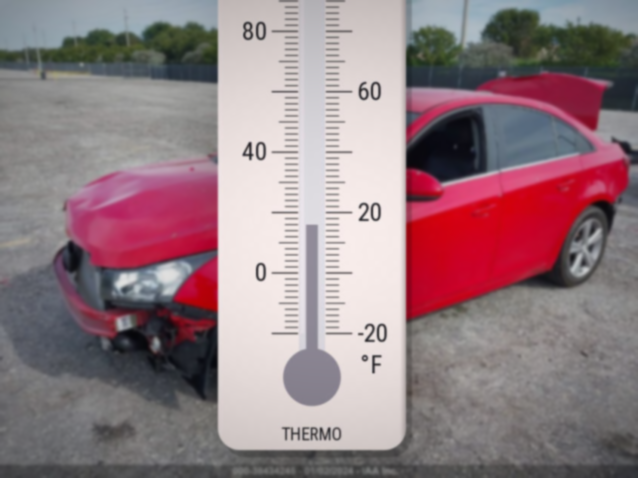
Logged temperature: 16 °F
